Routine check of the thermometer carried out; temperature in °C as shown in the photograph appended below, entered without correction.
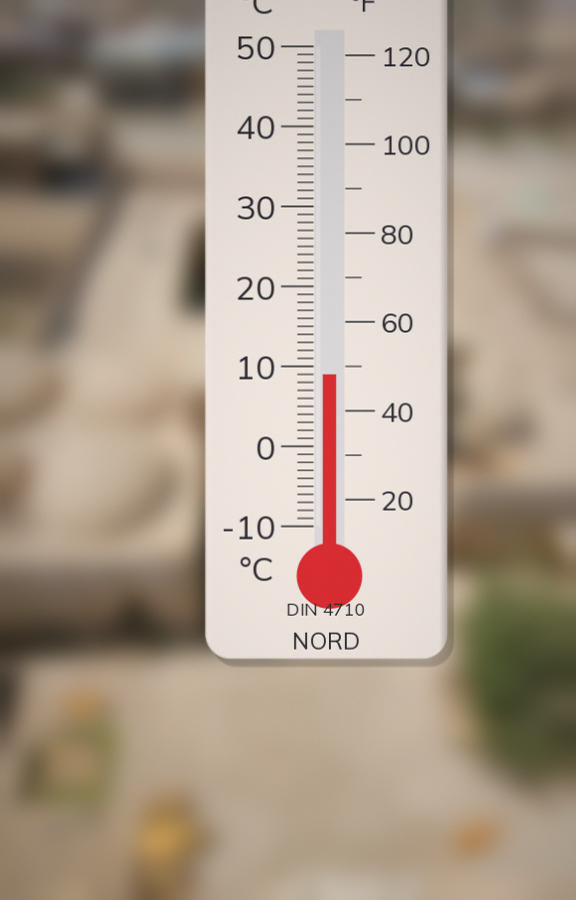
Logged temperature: 9 °C
